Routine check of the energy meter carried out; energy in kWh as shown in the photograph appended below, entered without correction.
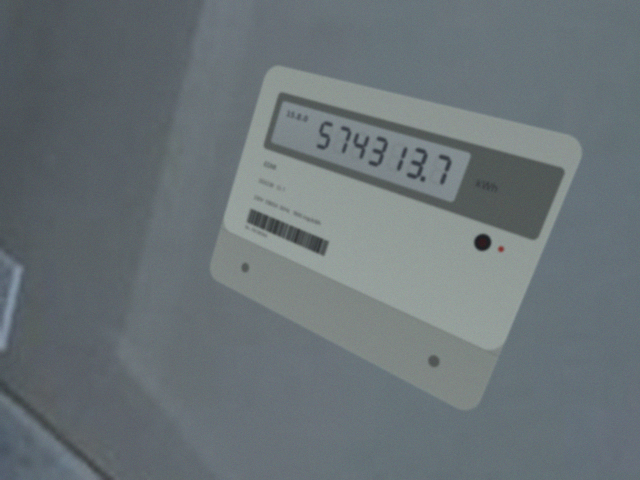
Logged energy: 574313.7 kWh
